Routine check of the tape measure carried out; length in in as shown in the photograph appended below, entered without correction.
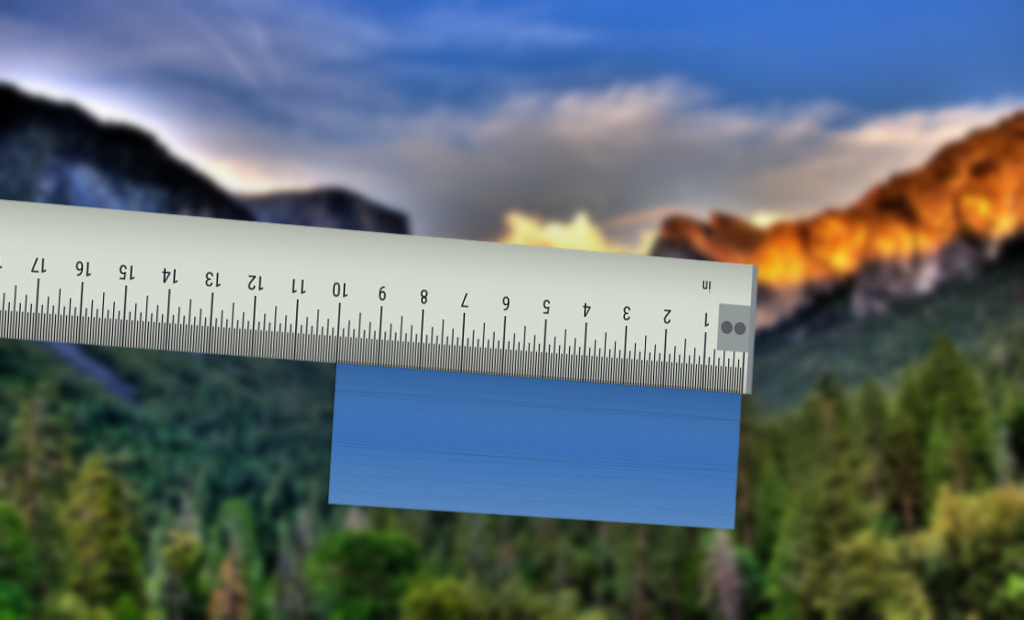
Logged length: 10 in
